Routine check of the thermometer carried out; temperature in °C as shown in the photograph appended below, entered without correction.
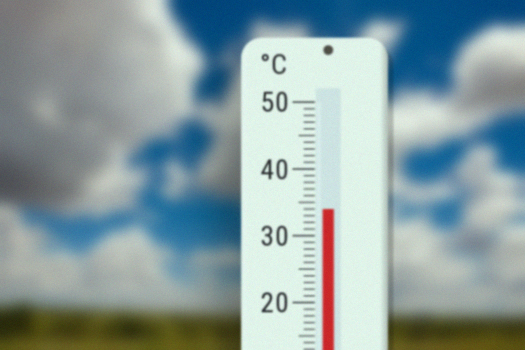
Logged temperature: 34 °C
